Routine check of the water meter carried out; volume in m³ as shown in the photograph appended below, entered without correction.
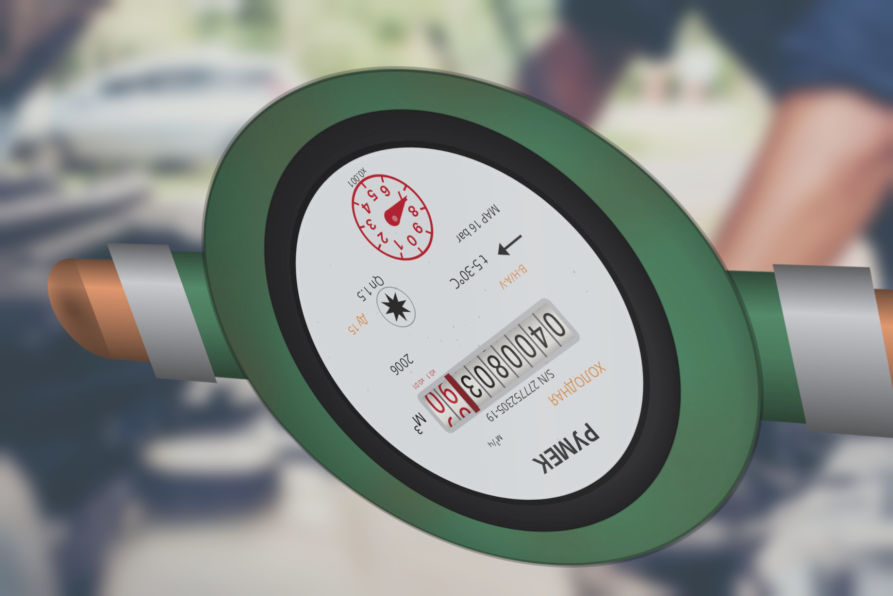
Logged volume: 400803.897 m³
